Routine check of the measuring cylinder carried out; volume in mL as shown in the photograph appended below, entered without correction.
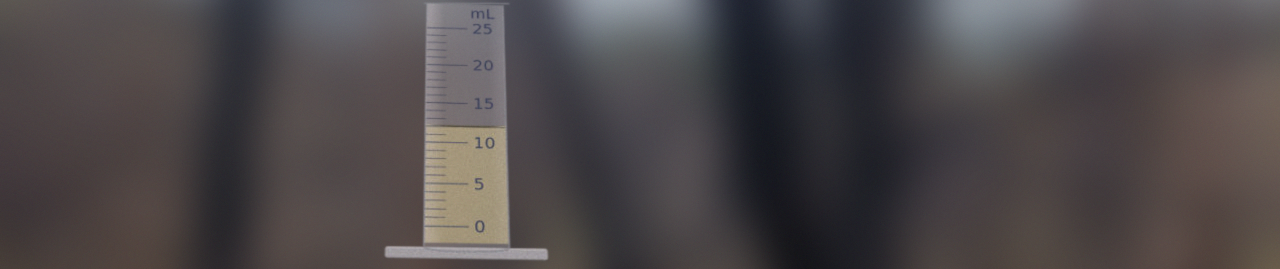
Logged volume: 12 mL
